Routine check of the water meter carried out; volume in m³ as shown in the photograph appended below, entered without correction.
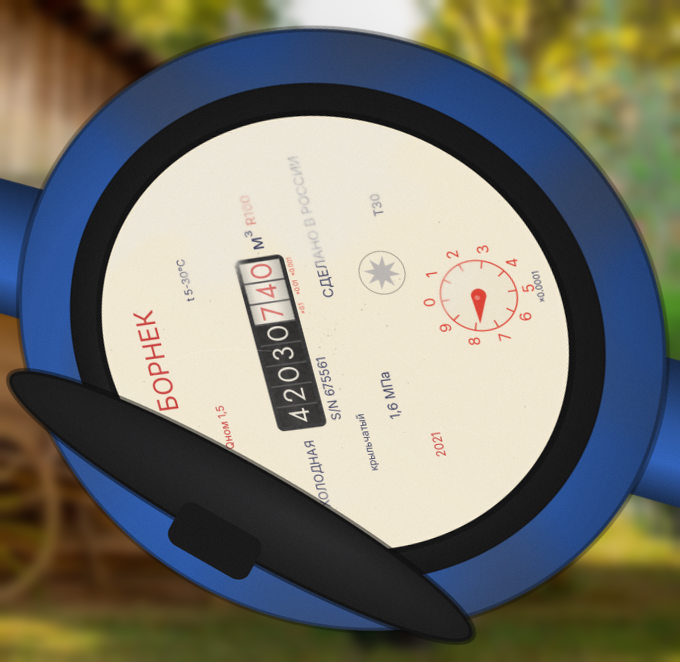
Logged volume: 42030.7407 m³
